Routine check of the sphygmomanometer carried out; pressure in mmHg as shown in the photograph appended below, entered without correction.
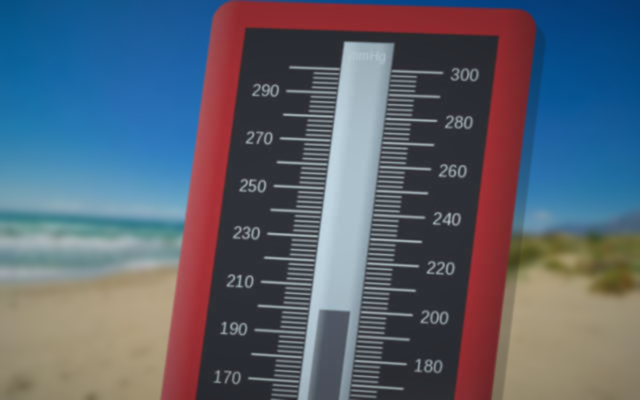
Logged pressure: 200 mmHg
